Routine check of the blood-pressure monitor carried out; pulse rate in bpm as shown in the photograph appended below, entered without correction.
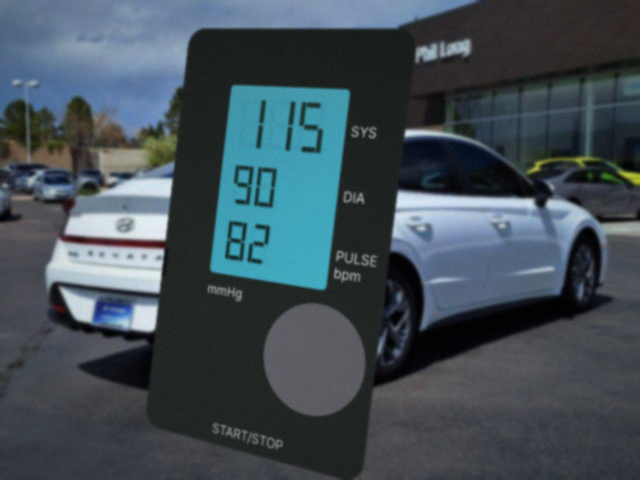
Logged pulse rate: 82 bpm
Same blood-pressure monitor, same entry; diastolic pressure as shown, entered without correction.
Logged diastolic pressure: 90 mmHg
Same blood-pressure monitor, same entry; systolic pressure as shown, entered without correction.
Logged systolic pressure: 115 mmHg
